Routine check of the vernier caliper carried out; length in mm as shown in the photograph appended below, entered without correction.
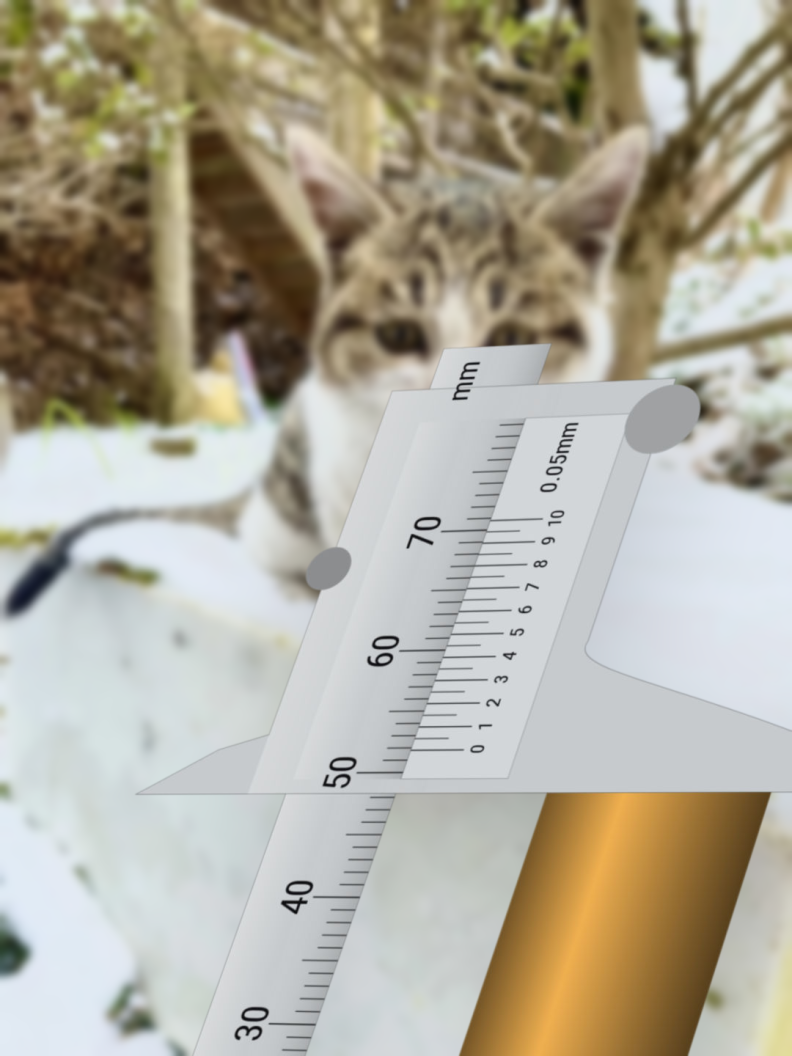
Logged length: 51.8 mm
